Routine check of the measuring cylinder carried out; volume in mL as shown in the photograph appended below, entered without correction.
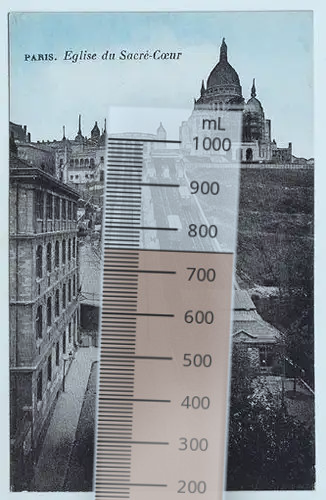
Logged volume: 750 mL
